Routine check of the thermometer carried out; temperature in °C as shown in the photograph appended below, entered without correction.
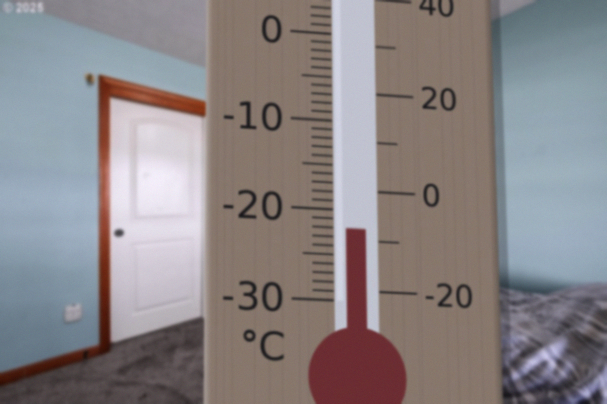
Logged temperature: -22 °C
